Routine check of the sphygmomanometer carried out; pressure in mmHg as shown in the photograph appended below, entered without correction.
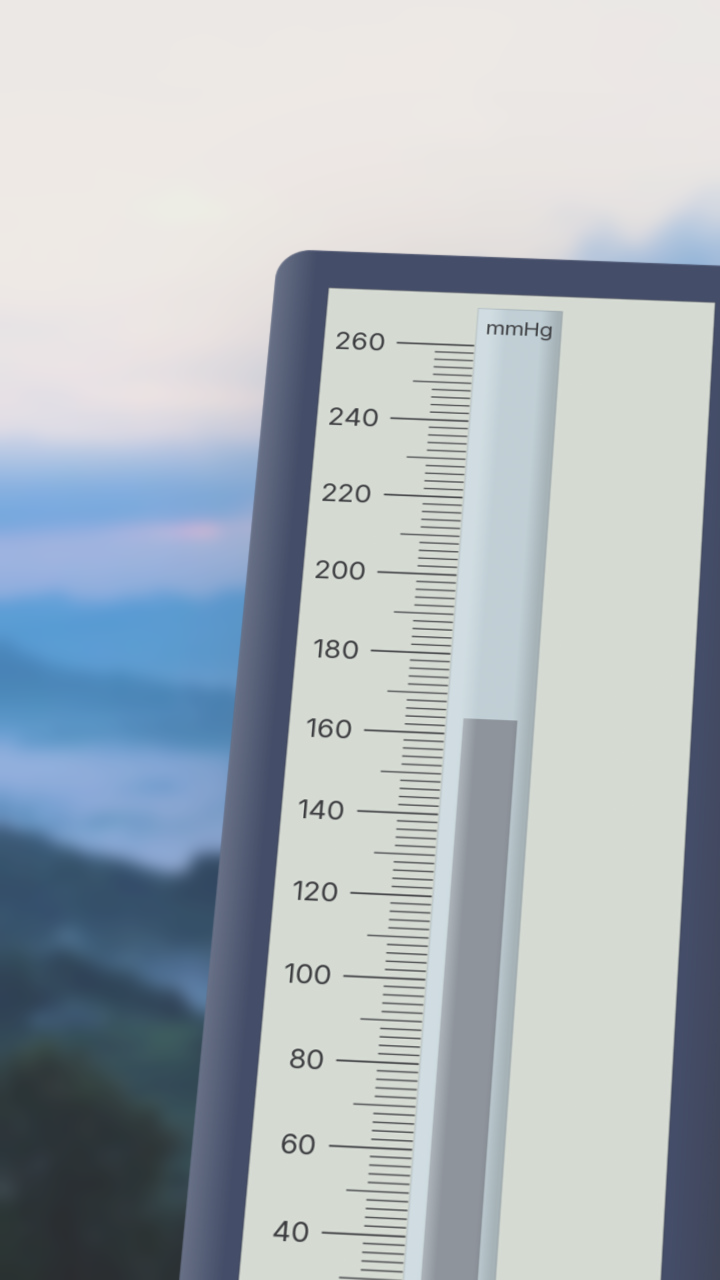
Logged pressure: 164 mmHg
